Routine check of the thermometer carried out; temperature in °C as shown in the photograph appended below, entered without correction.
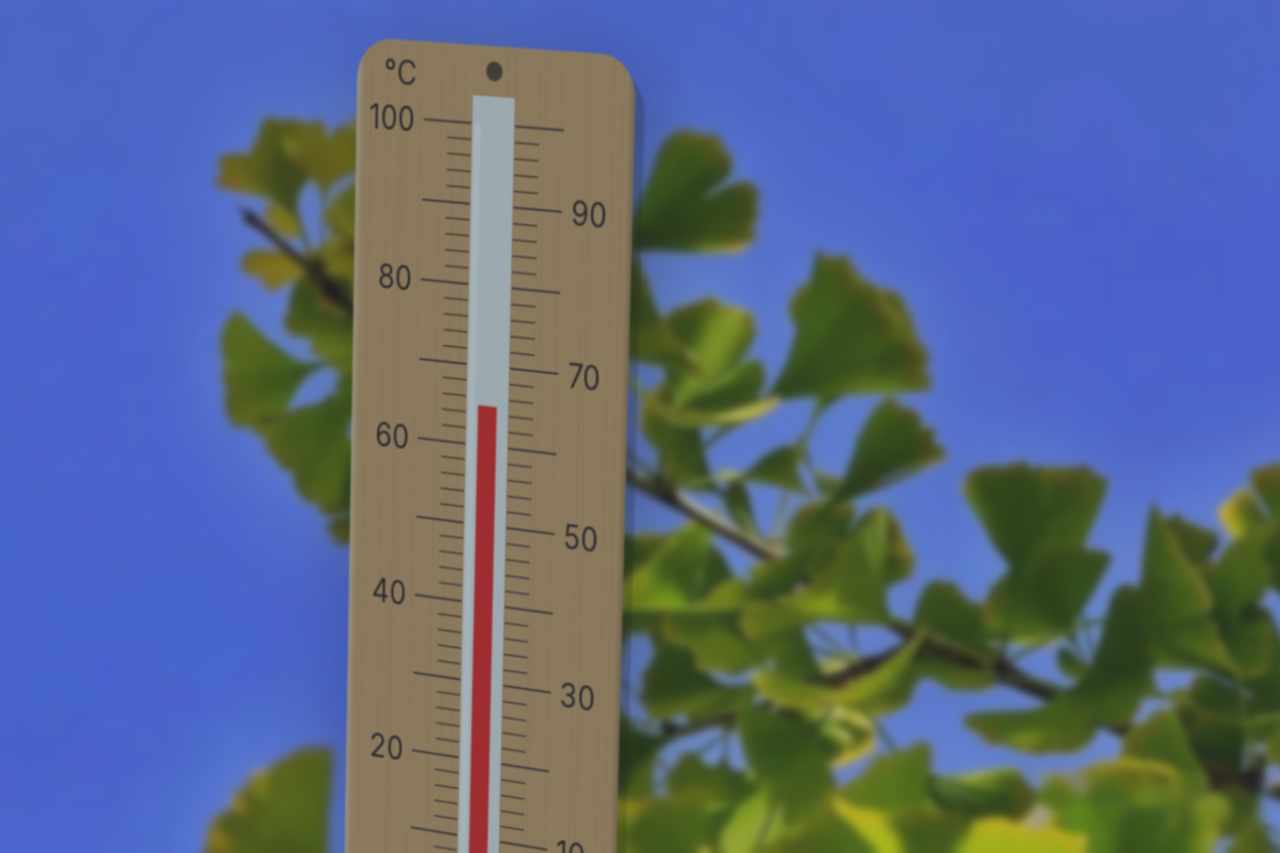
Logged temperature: 65 °C
